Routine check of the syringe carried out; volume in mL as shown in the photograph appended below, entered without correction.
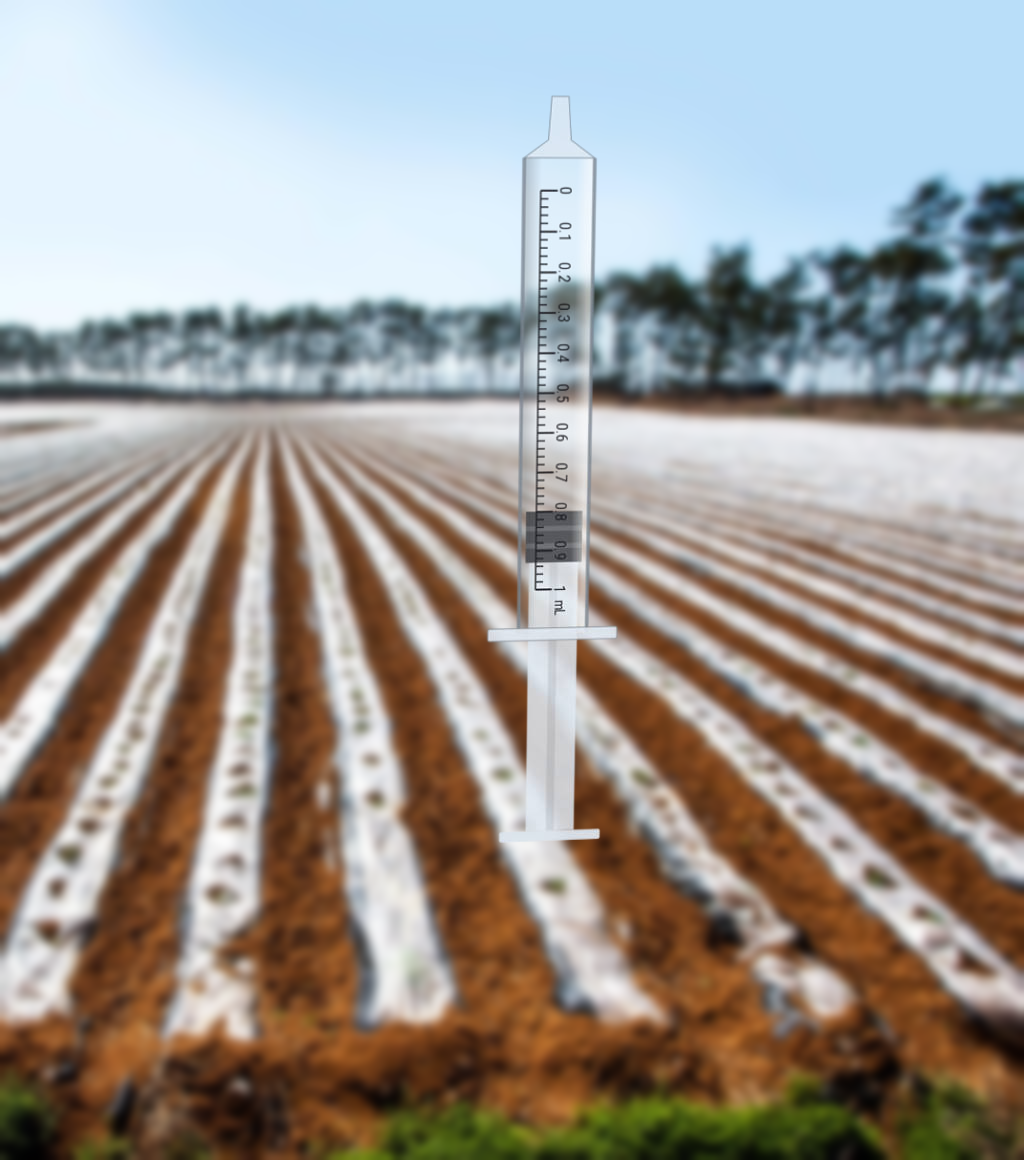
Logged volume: 0.8 mL
